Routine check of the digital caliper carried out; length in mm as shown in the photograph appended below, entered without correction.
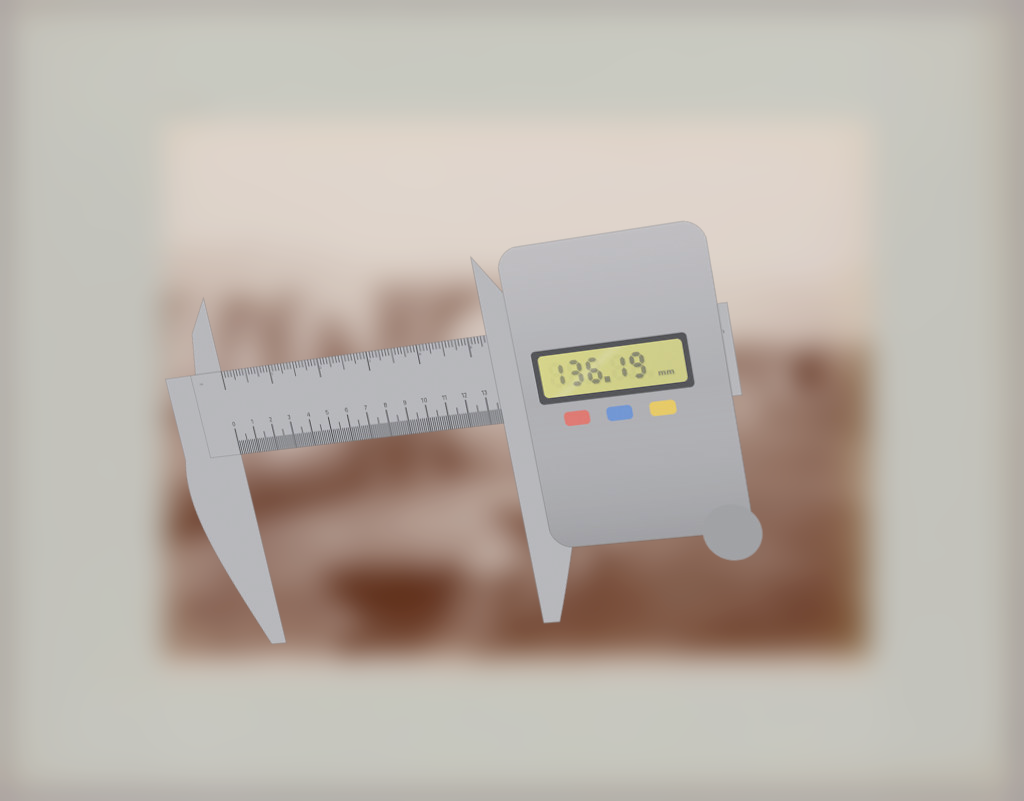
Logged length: 136.19 mm
